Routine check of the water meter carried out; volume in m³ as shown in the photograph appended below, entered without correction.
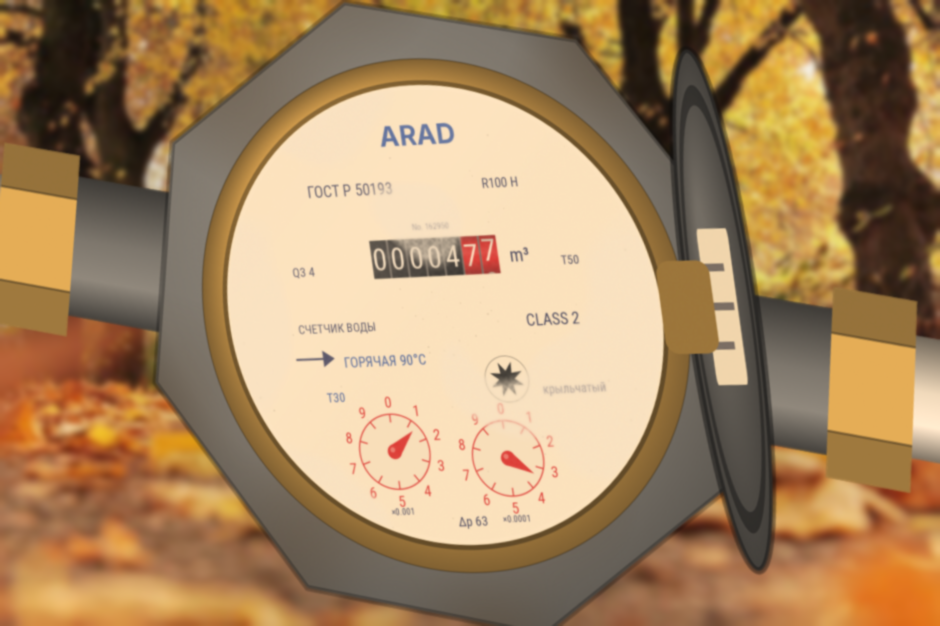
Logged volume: 4.7713 m³
